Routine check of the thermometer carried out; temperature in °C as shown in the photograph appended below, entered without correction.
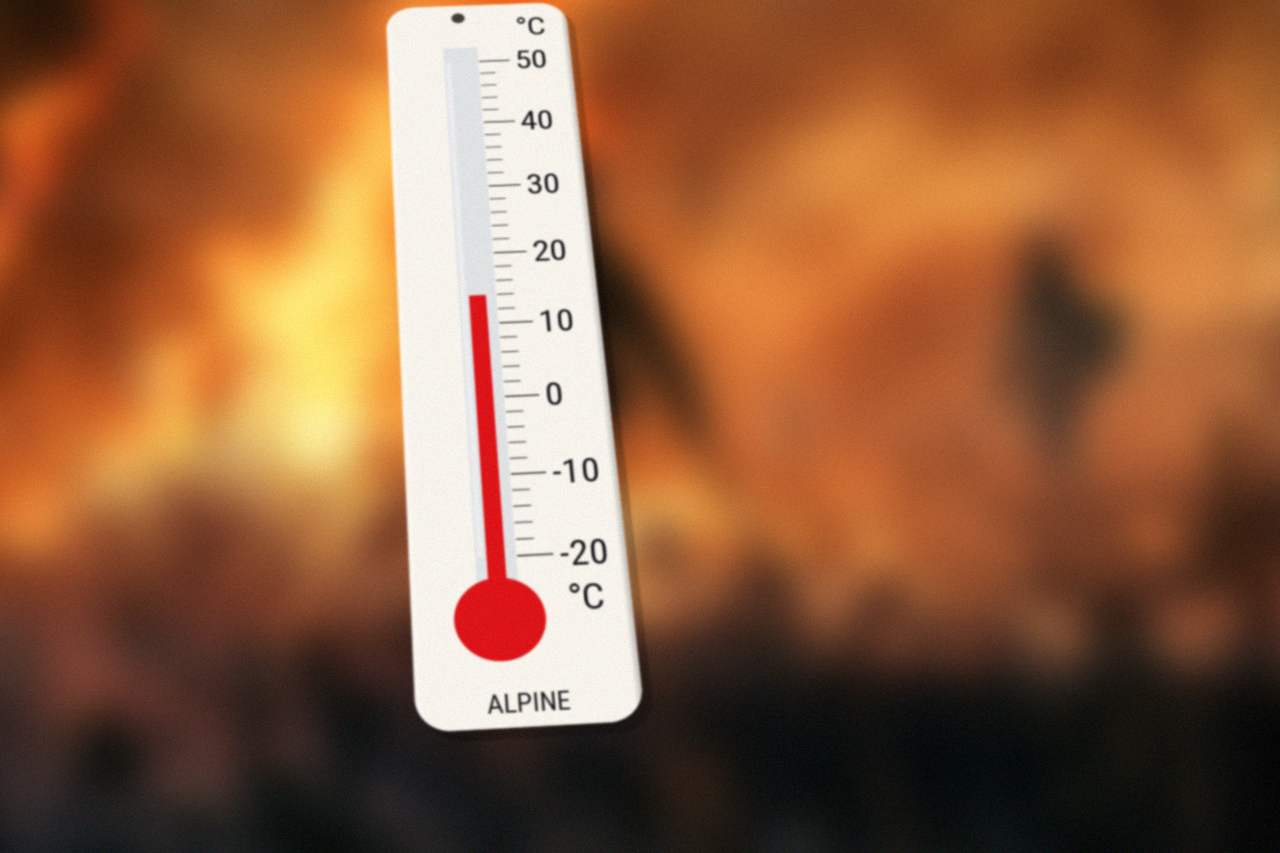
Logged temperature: 14 °C
